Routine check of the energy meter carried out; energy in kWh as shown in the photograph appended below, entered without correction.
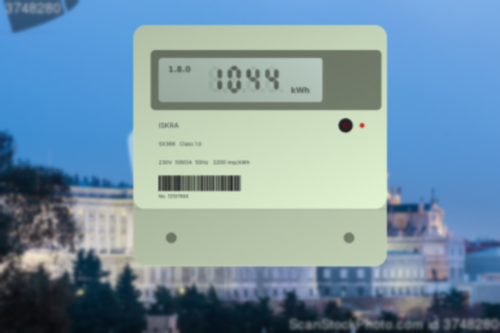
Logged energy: 1044 kWh
